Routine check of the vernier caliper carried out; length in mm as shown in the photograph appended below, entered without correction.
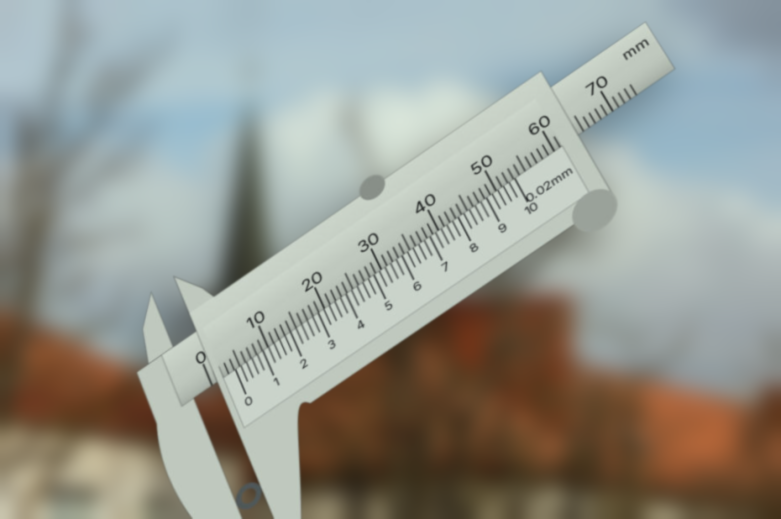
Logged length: 4.2 mm
